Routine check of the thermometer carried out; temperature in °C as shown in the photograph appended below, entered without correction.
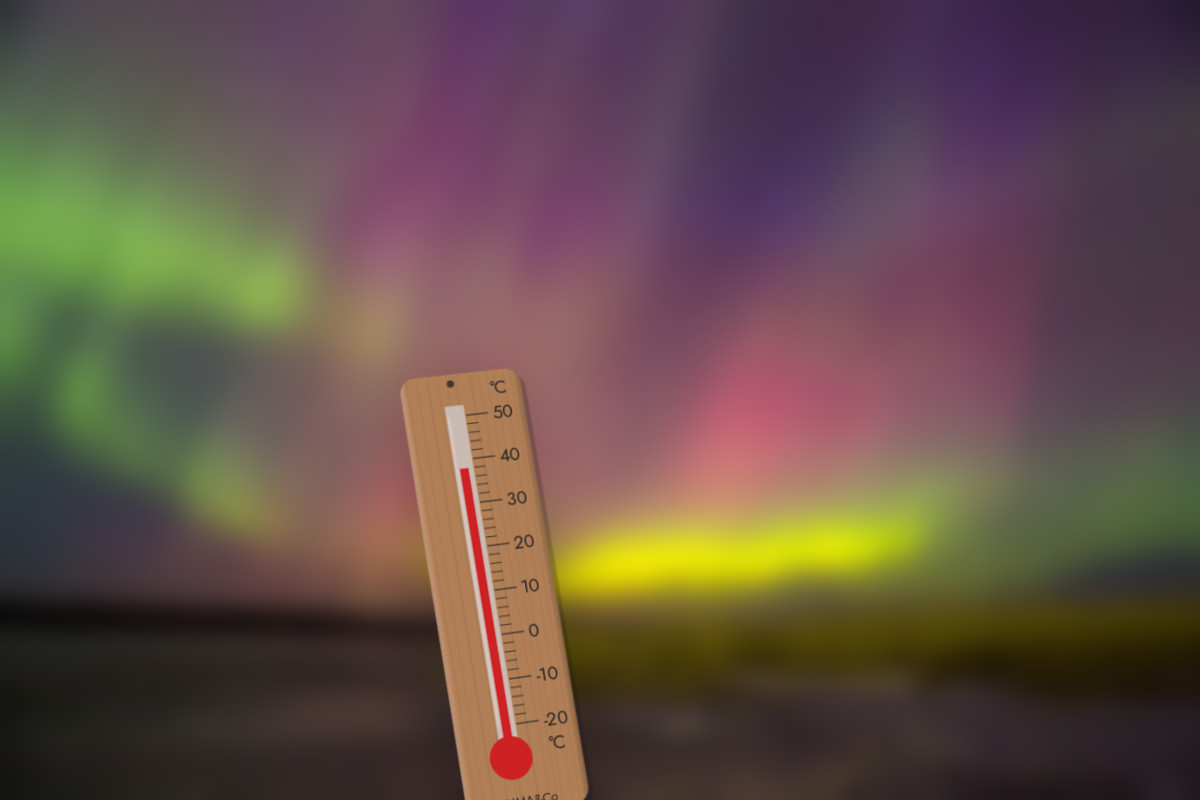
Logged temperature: 38 °C
